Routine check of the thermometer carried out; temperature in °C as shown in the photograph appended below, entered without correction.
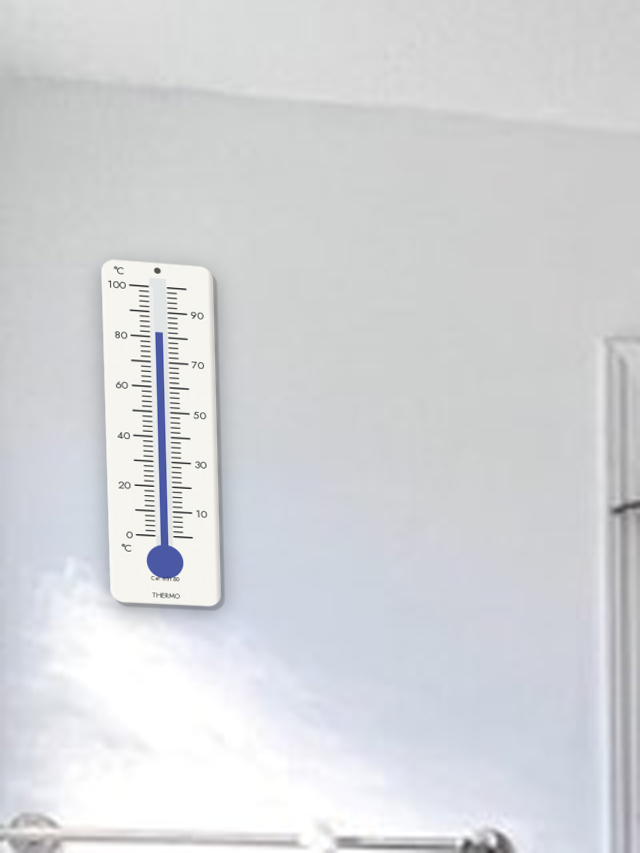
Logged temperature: 82 °C
